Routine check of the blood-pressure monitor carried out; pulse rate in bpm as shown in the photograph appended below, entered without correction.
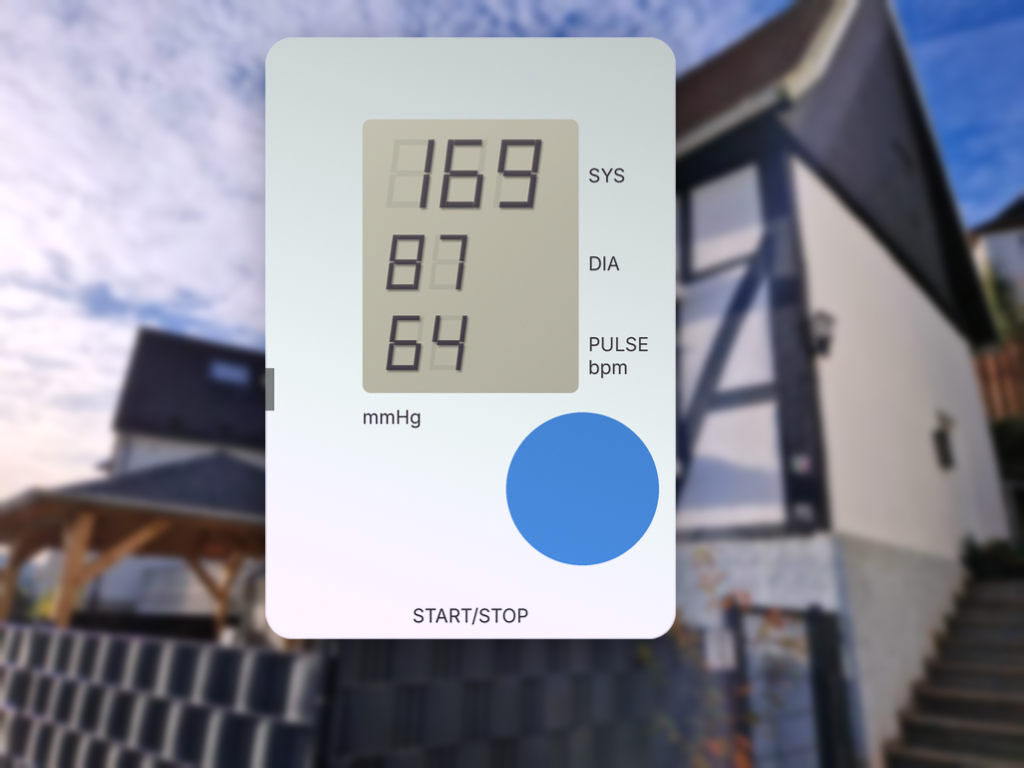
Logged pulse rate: 64 bpm
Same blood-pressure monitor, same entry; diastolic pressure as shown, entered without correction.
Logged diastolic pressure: 87 mmHg
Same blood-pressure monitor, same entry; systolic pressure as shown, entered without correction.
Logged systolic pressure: 169 mmHg
